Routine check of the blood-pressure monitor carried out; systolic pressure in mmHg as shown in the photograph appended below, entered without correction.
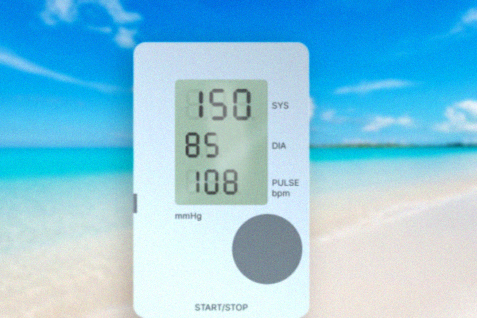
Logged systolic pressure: 150 mmHg
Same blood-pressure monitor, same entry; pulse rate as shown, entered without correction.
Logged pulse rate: 108 bpm
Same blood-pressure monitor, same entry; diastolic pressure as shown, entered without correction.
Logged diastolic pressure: 85 mmHg
